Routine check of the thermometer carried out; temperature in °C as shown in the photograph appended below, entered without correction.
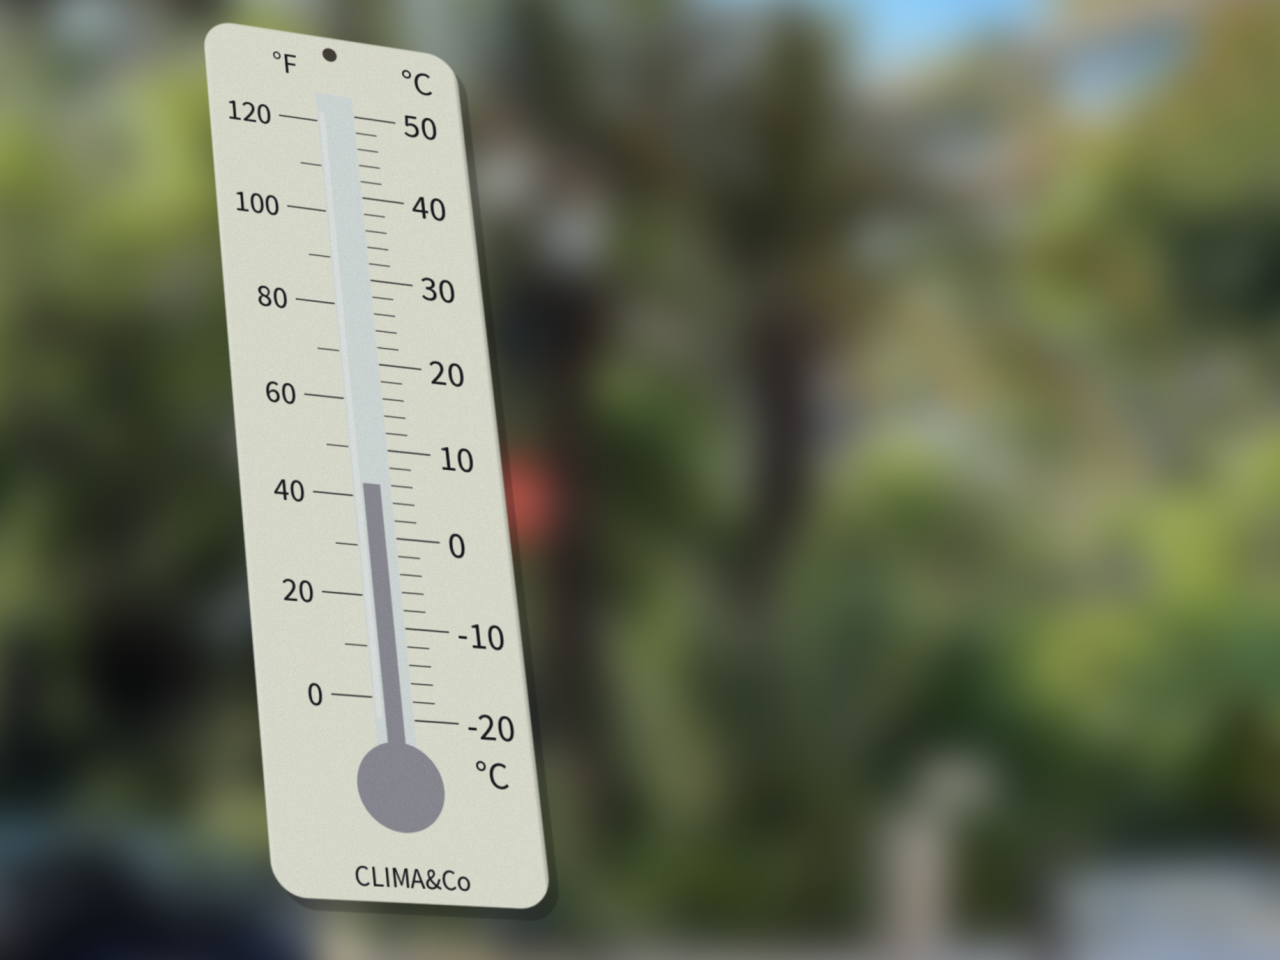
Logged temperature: 6 °C
